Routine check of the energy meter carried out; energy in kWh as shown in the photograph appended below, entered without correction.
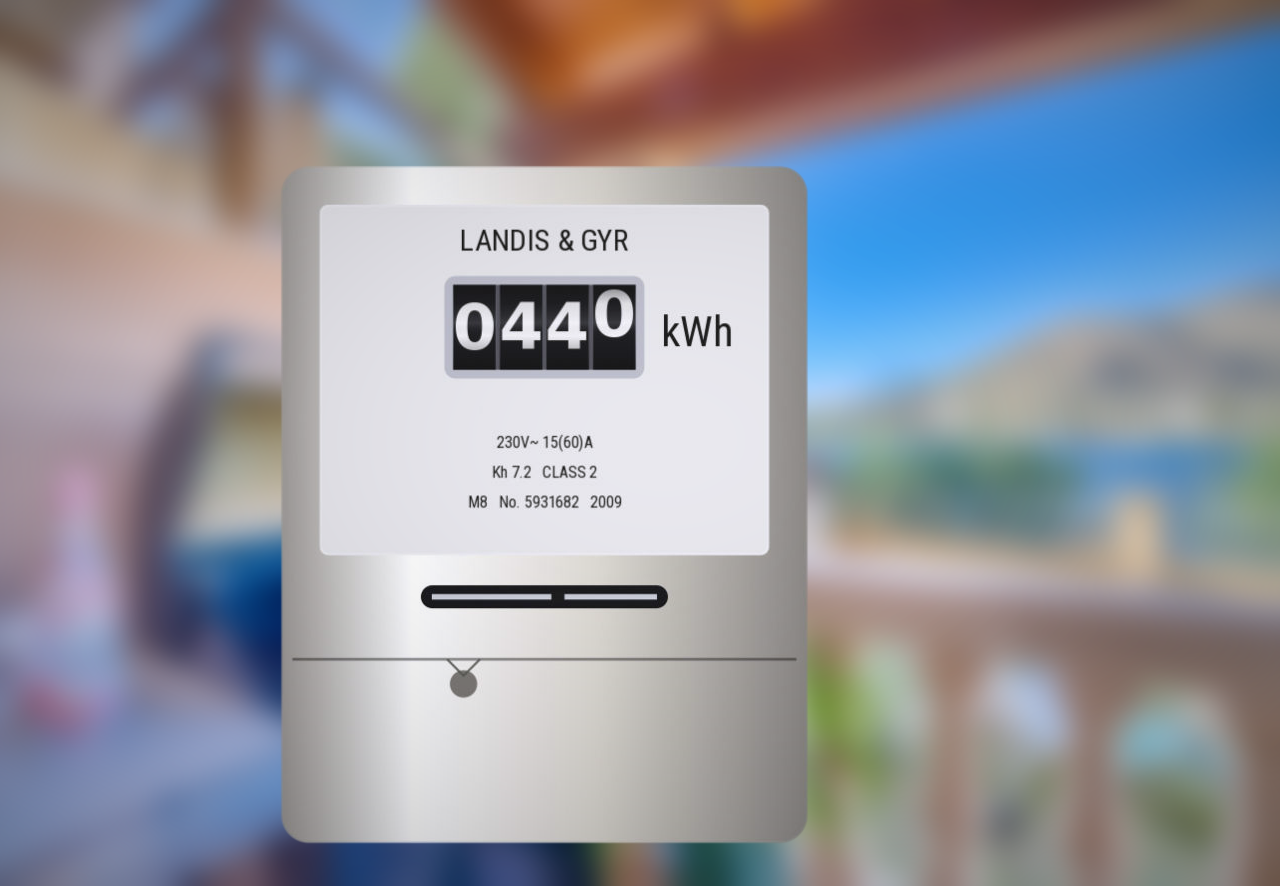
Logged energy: 440 kWh
